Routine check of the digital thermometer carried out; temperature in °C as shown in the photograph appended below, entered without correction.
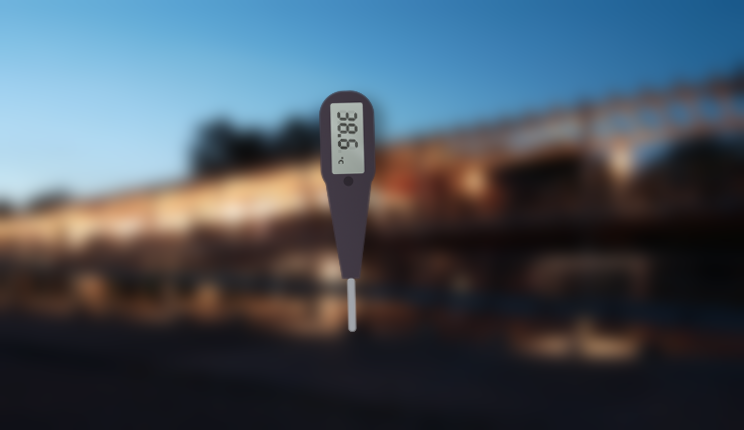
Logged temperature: 38.6 °C
